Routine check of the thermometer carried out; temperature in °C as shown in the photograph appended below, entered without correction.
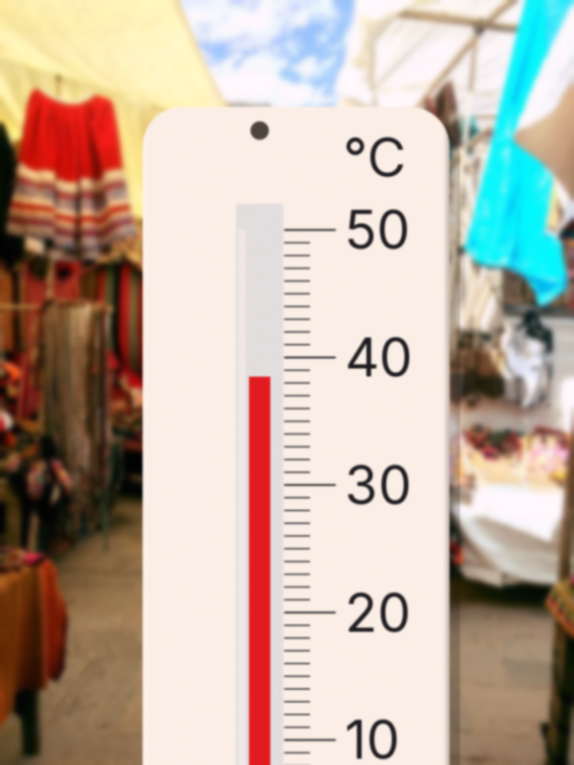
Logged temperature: 38.5 °C
